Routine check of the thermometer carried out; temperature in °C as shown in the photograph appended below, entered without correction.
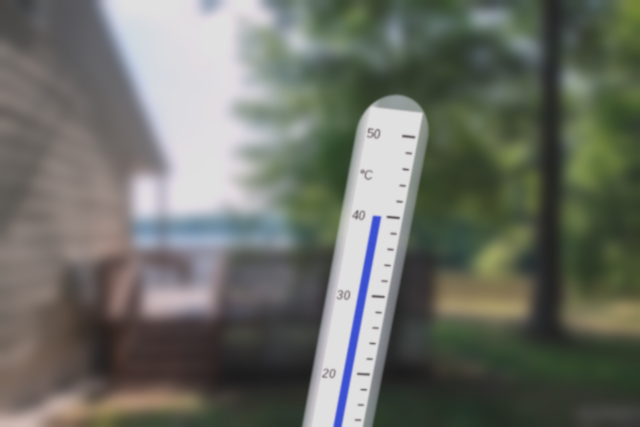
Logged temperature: 40 °C
